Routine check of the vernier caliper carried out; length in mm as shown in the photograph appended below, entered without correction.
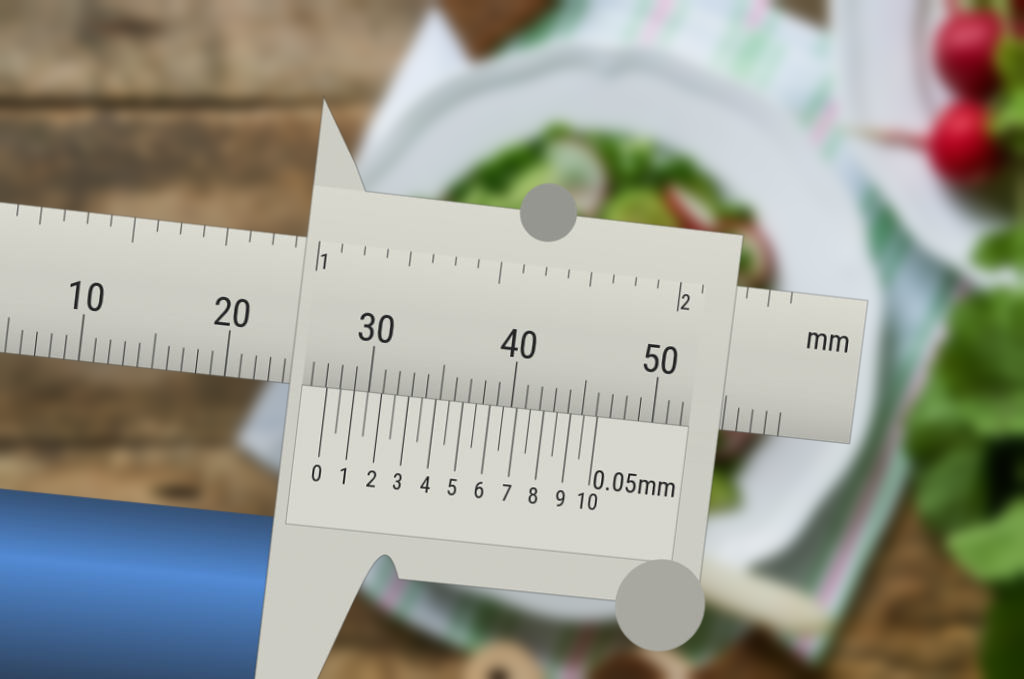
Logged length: 27.1 mm
